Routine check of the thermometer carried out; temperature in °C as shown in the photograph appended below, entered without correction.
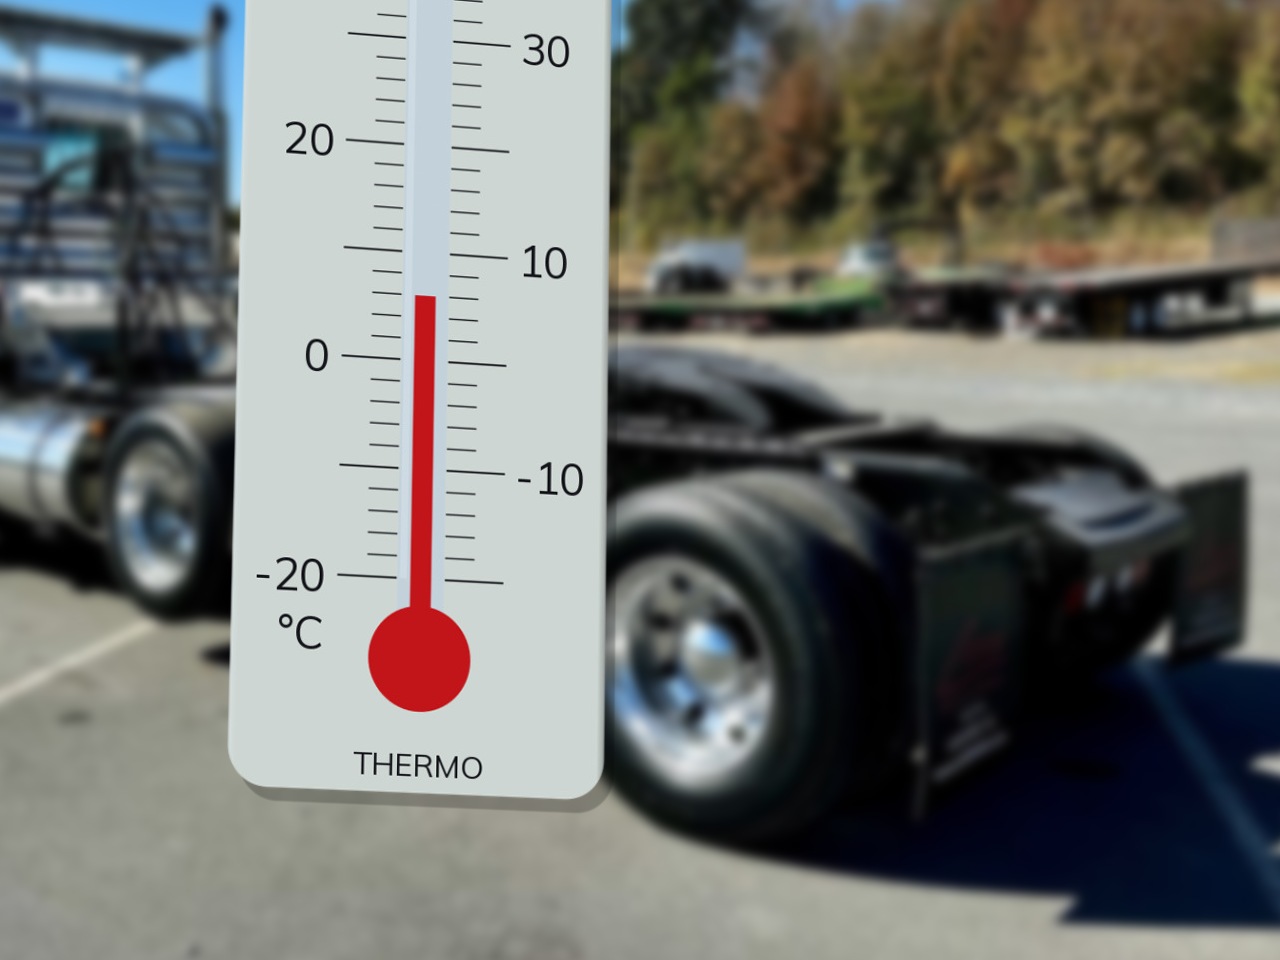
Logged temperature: 6 °C
